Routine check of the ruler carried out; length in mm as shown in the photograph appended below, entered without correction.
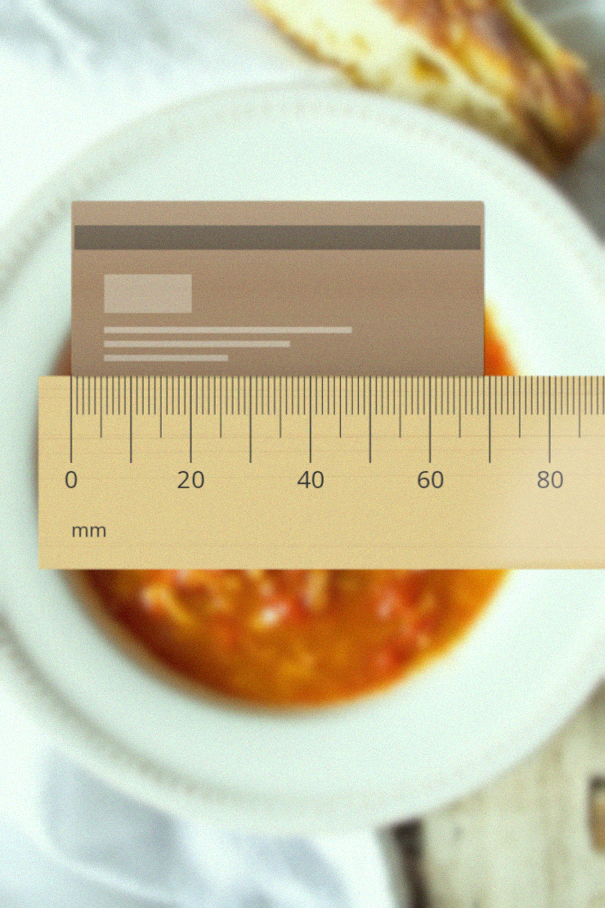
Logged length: 69 mm
